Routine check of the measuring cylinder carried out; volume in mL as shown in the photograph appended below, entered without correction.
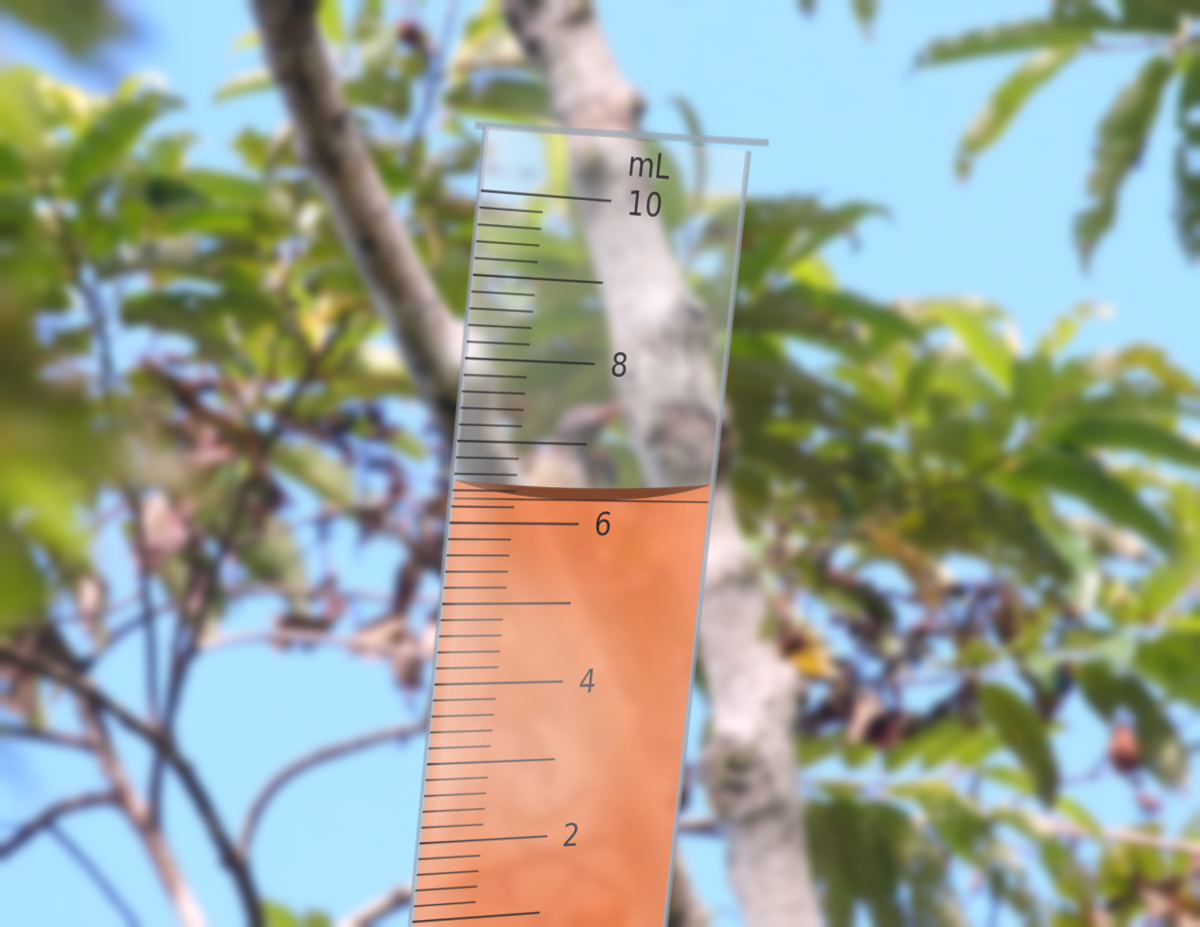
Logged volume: 6.3 mL
